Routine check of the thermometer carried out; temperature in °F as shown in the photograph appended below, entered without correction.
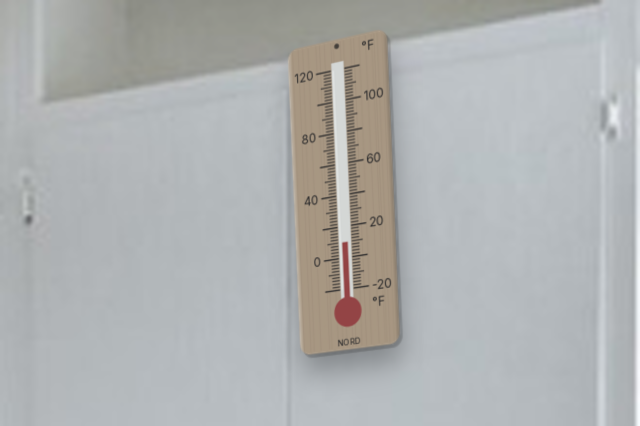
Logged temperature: 10 °F
